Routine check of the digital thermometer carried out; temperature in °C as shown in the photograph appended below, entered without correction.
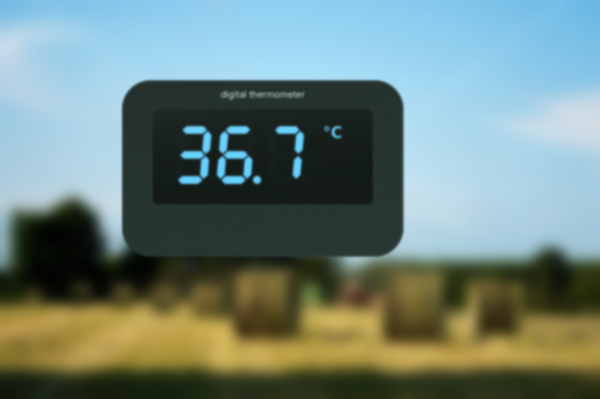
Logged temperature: 36.7 °C
